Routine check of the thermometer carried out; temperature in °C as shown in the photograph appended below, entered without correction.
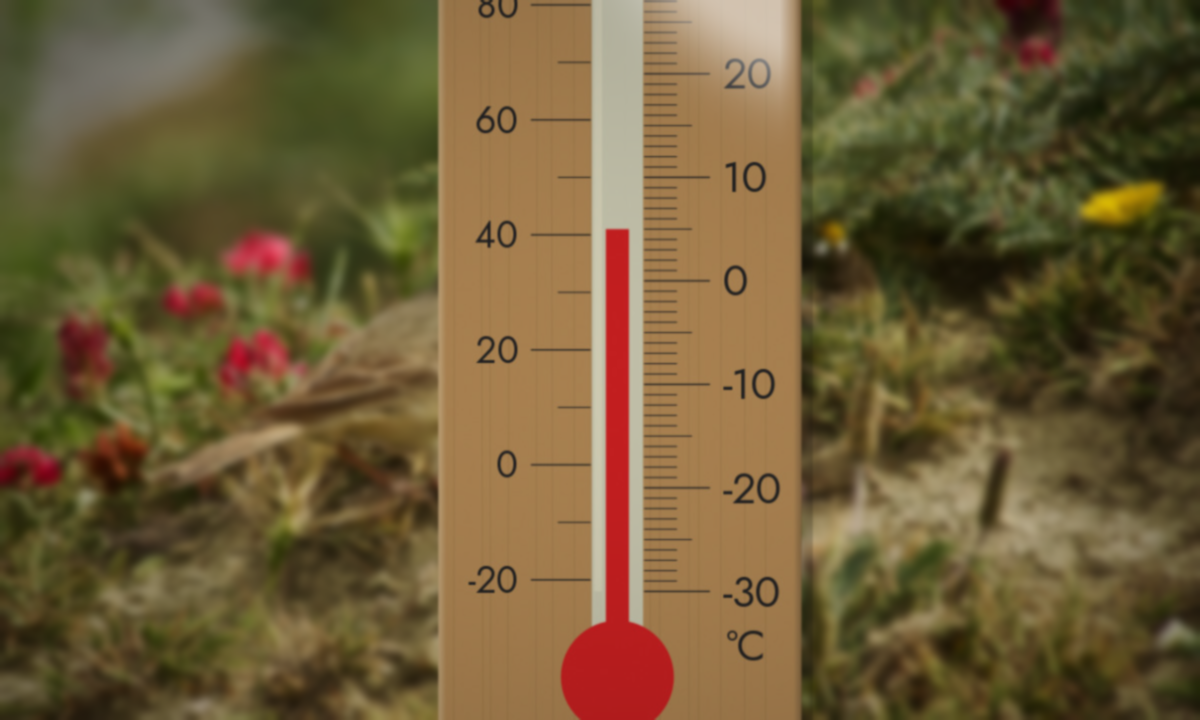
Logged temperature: 5 °C
